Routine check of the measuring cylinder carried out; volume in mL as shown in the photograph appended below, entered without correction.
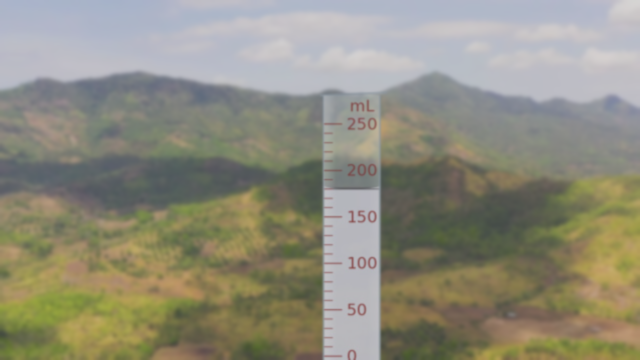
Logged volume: 180 mL
